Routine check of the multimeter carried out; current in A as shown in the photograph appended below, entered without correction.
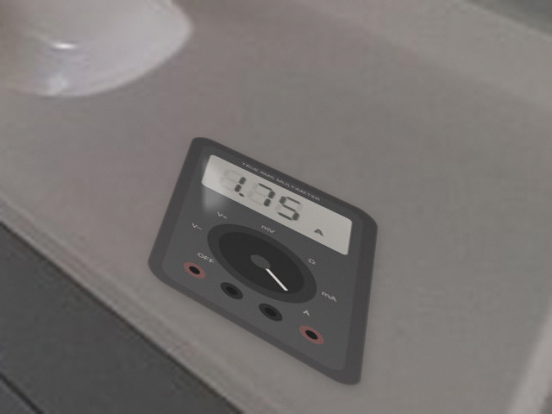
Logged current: 1.75 A
